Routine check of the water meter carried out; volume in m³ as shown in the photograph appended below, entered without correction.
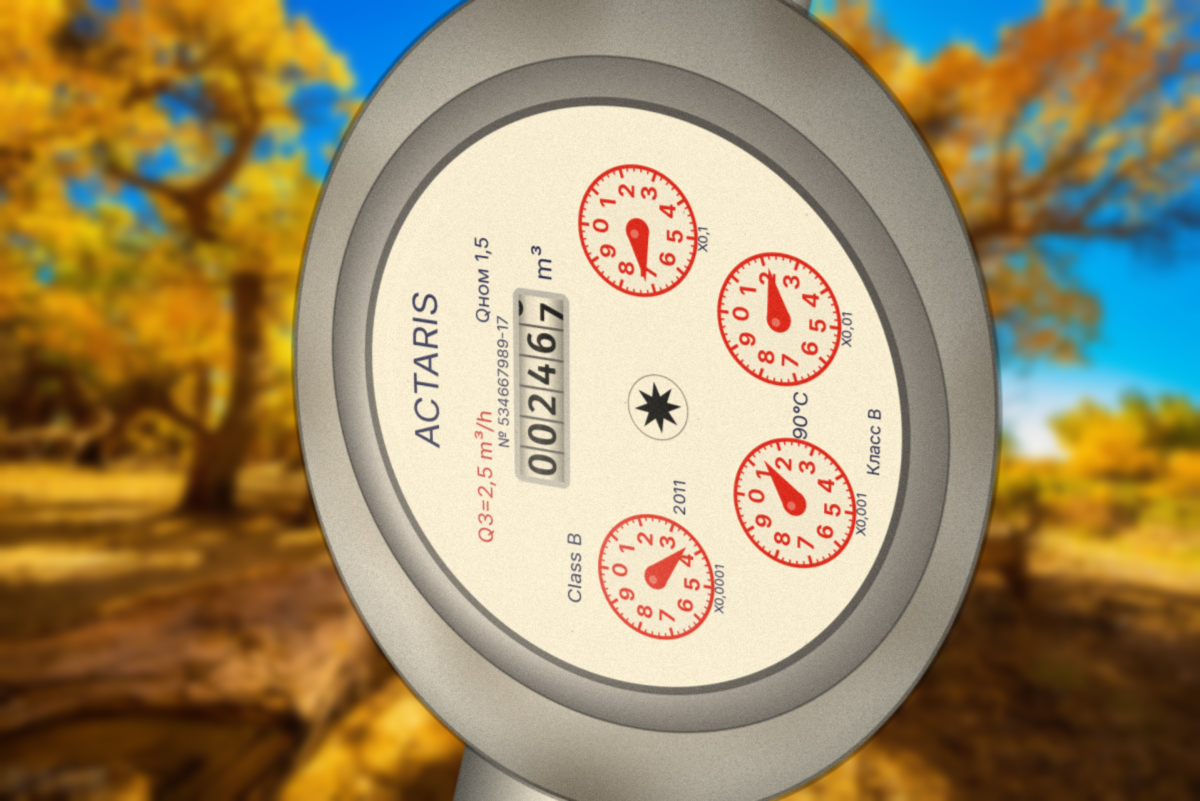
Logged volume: 2466.7213 m³
